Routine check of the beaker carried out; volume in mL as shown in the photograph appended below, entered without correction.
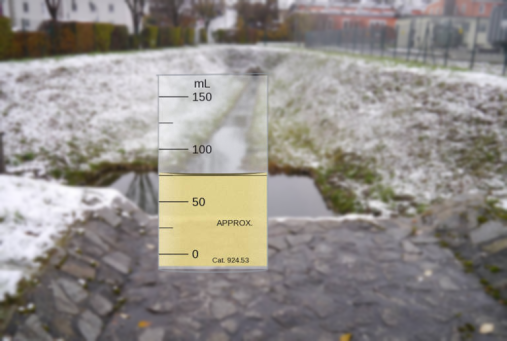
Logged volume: 75 mL
